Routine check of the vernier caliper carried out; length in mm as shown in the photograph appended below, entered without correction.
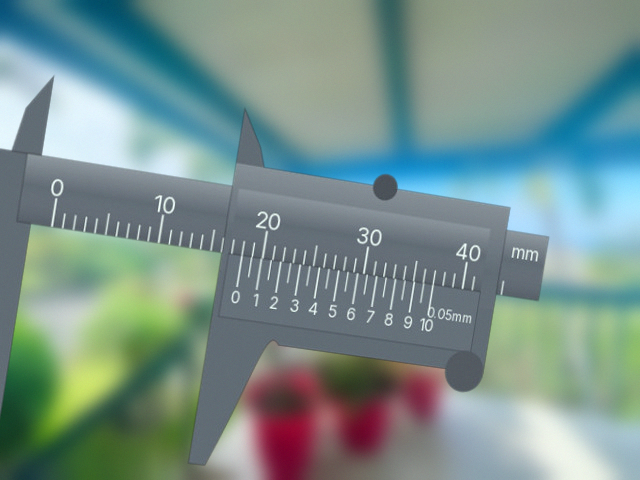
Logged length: 18.0 mm
